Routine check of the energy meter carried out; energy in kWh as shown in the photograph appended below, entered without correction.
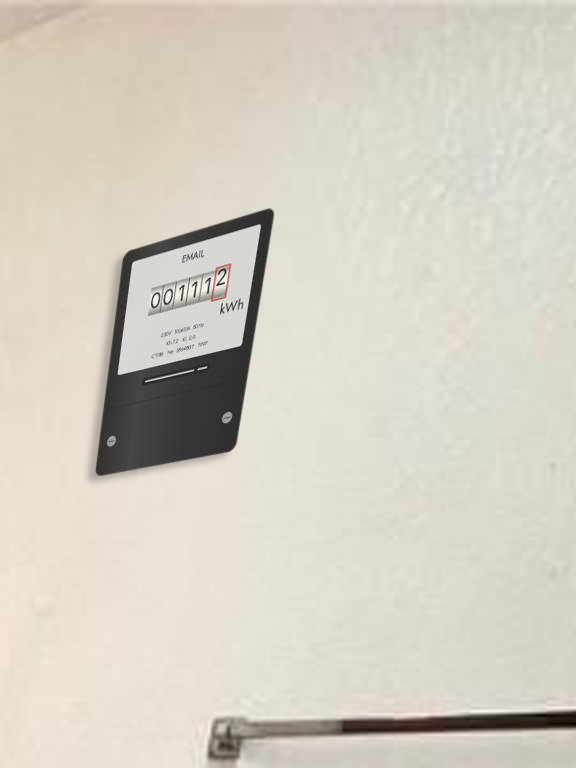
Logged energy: 111.2 kWh
